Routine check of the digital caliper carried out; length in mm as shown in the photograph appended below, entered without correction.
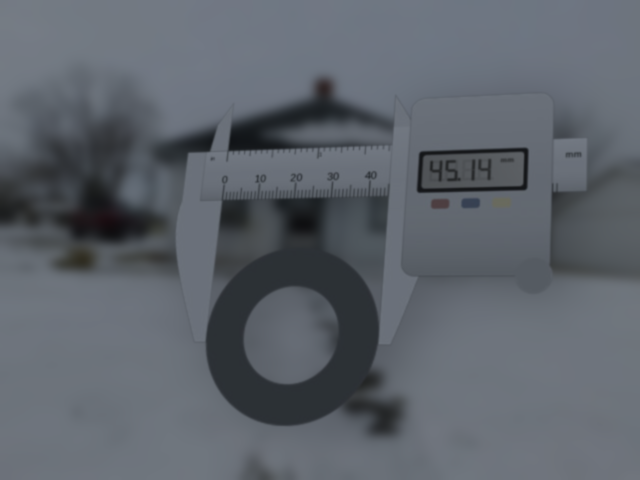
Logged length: 45.14 mm
